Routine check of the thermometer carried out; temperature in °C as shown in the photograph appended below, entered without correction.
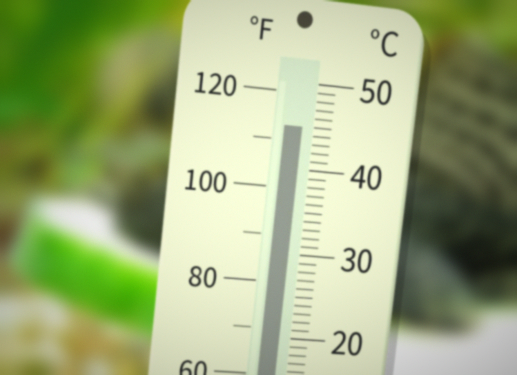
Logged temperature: 45 °C
